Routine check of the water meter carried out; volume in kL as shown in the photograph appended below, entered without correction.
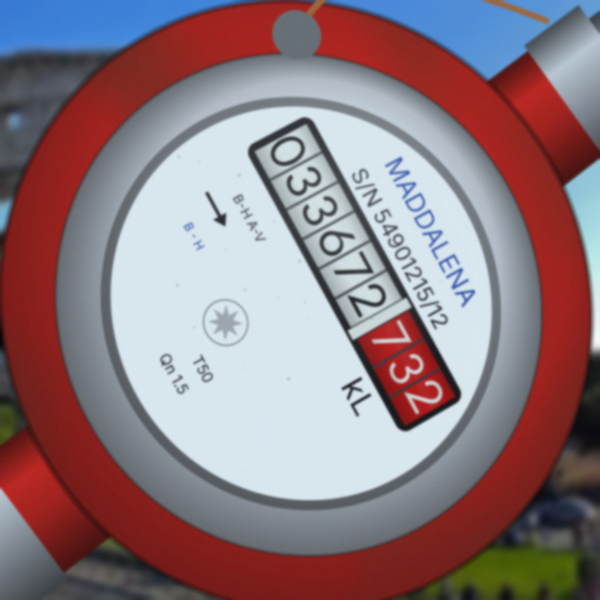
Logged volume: 33672.732 kL
